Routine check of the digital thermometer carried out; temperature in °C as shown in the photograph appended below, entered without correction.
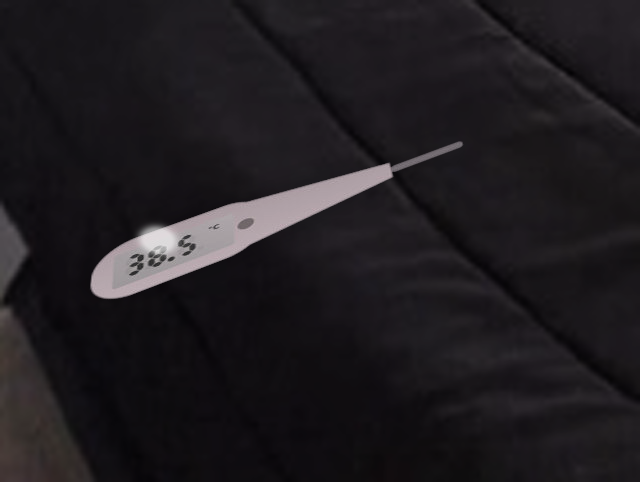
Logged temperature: 38.5 °C
